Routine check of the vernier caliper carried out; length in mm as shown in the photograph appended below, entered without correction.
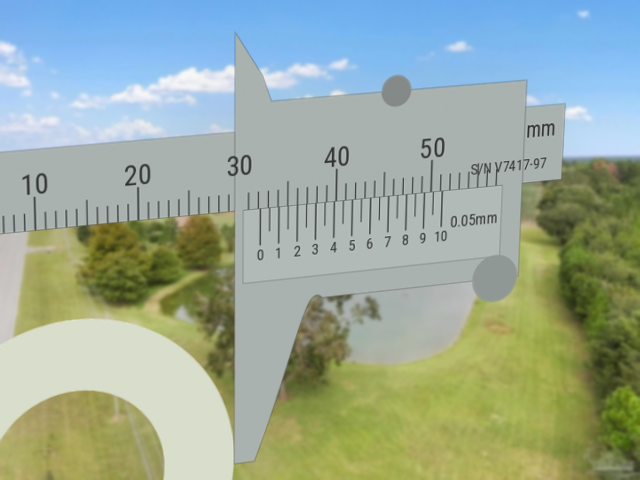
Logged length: 32.2 mm
